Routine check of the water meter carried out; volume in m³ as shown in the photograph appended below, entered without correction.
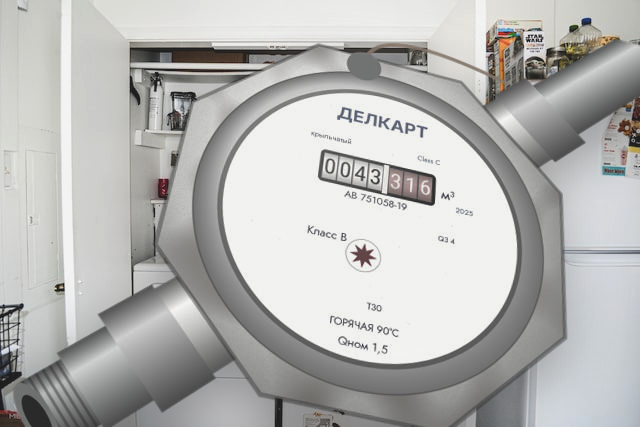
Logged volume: 43.316 m³
